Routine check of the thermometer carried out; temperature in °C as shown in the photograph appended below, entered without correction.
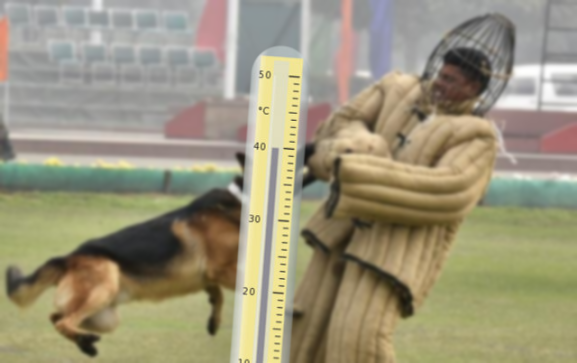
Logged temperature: 40 °C
